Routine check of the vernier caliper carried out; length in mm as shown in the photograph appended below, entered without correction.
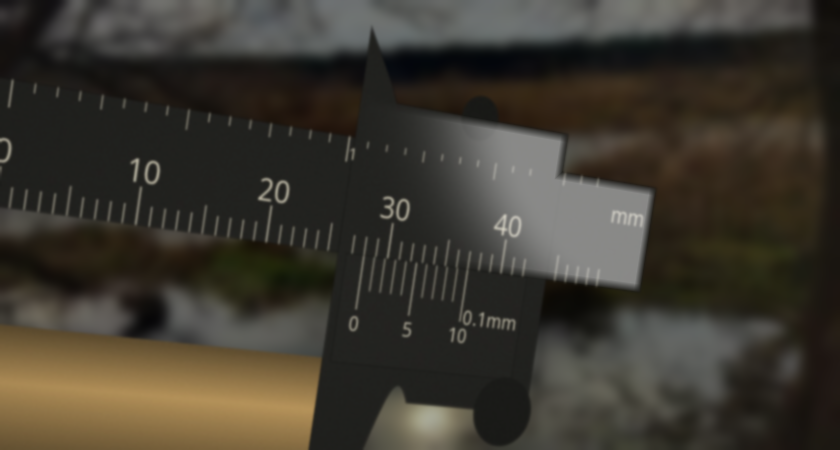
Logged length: 28.0 mm
